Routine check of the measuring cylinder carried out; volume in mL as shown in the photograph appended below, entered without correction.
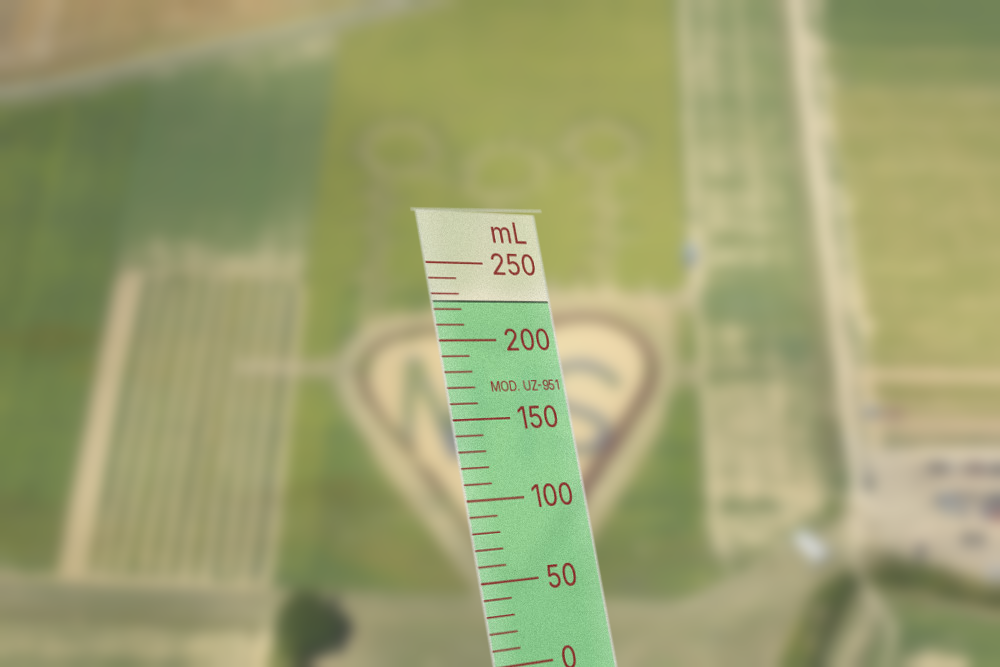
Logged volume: 225 mL
